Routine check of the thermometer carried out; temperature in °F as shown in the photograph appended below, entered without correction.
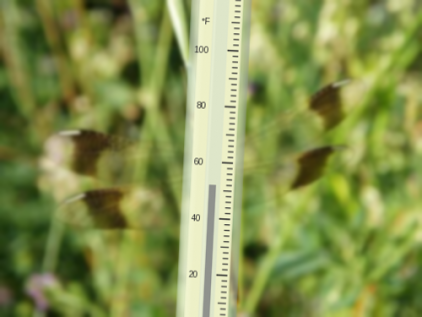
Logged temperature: 52 °F
